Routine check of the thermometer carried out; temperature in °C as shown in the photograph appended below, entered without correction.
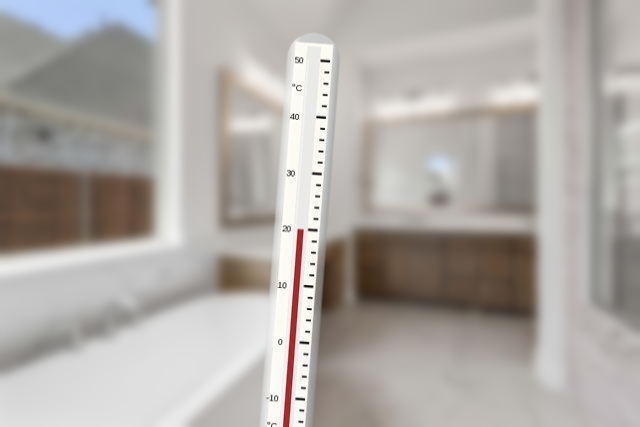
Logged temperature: 20 °C
